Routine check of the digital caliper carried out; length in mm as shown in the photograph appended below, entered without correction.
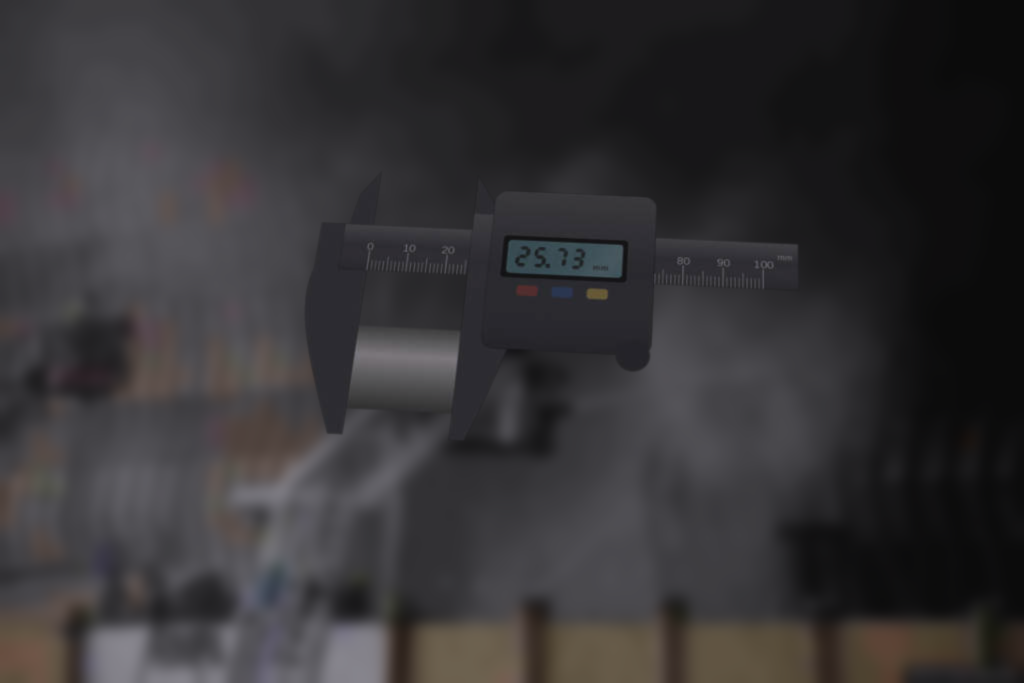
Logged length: 25.73 mm
